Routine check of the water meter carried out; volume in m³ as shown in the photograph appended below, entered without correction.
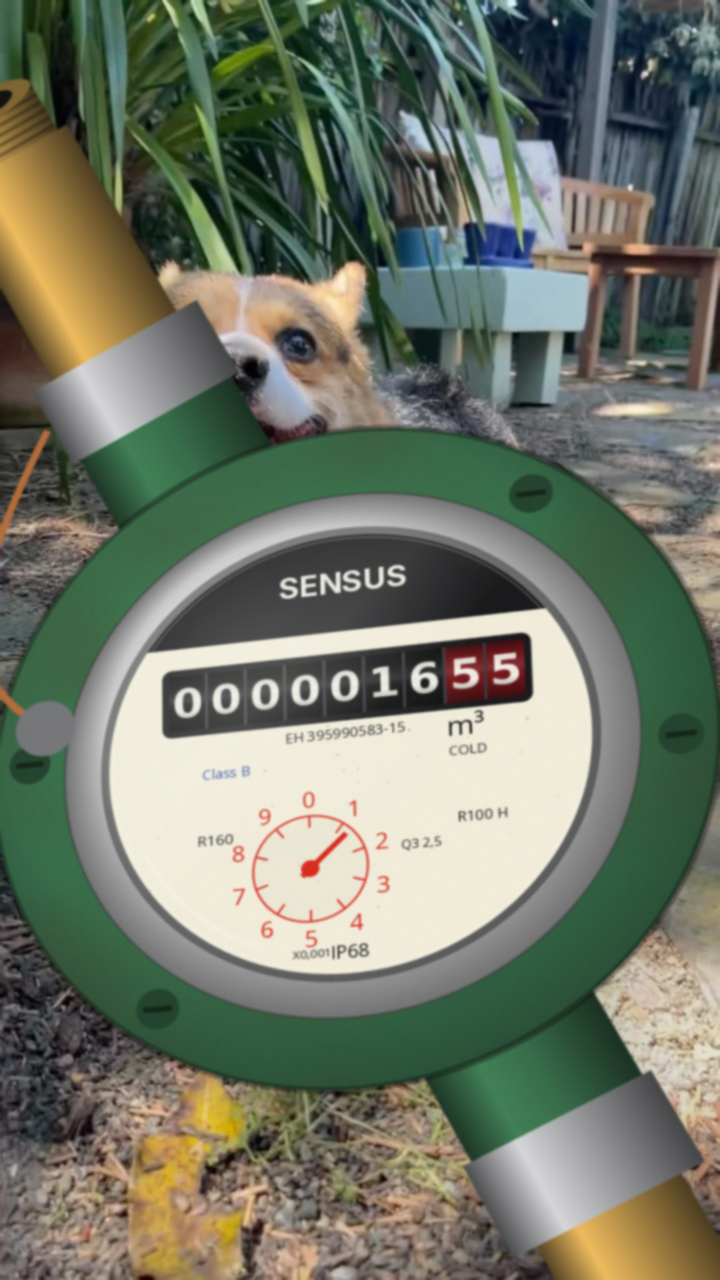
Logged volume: 16.551 m³
